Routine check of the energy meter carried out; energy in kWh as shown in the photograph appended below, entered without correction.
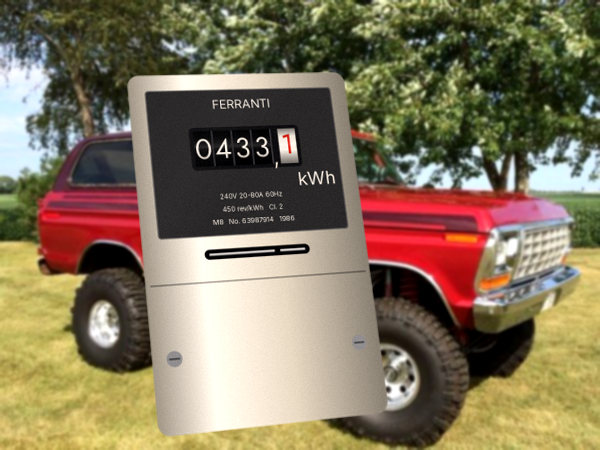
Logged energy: 433.1 kWh
